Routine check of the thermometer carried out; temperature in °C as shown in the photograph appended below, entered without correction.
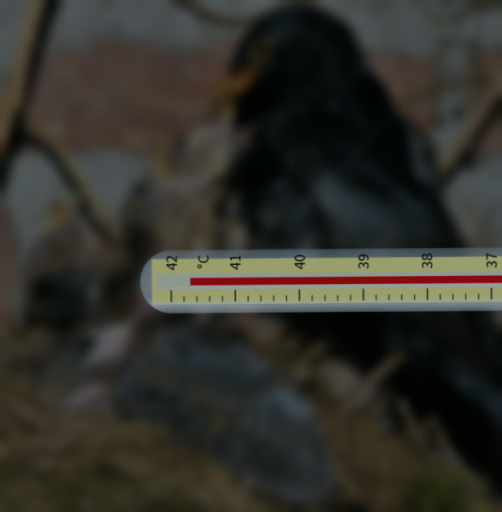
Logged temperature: 41.7 °C
